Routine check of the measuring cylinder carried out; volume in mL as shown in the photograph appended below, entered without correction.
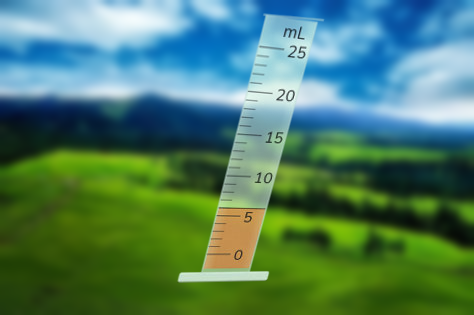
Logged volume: 6 mL
